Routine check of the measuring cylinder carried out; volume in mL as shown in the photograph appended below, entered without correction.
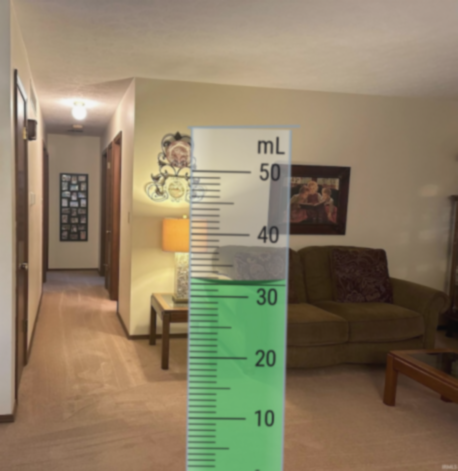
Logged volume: 32 mL
